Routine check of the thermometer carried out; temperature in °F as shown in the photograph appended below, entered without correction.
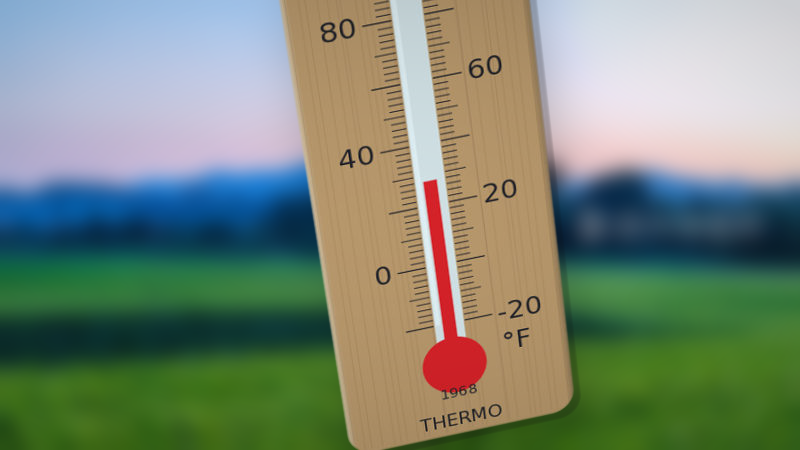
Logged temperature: 28 °F
